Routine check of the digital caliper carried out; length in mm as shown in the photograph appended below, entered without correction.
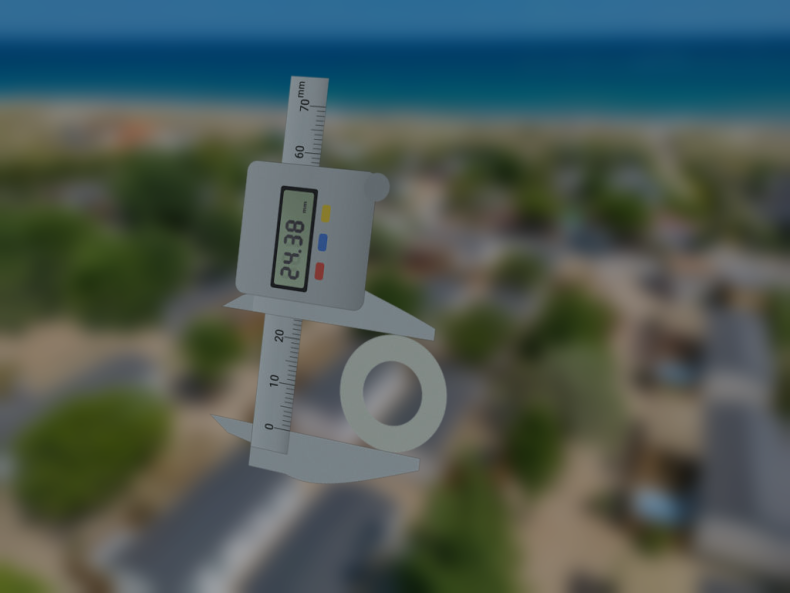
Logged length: 24.38 mm
